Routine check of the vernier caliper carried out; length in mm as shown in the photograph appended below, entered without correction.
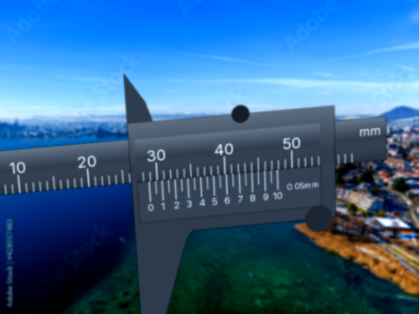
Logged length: 28.8 mm
